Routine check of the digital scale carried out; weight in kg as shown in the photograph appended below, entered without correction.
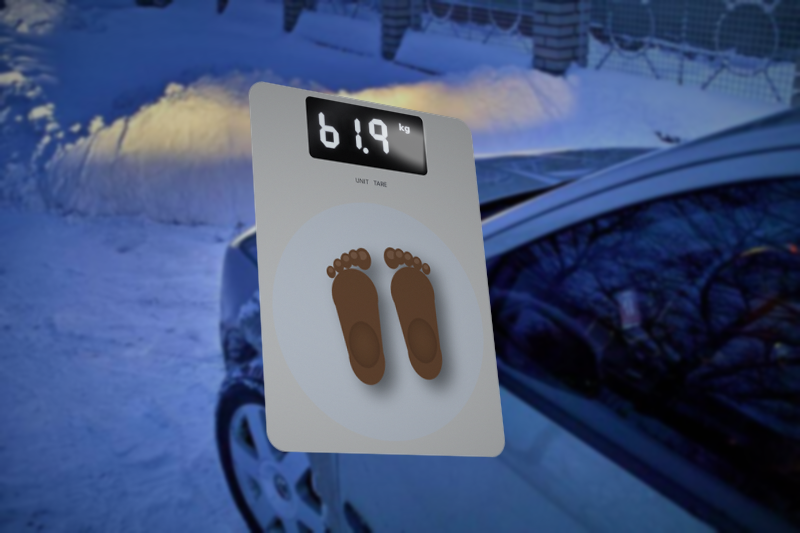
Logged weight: 61.9 kg
